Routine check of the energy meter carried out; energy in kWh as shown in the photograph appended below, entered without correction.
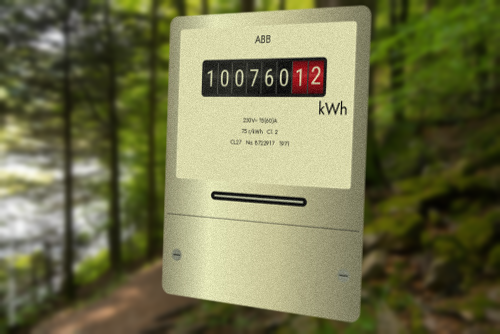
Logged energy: 100760.12 kWh
